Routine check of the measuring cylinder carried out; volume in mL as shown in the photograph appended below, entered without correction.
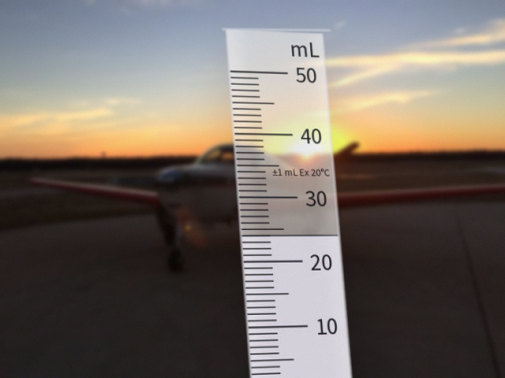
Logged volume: 24 mL
